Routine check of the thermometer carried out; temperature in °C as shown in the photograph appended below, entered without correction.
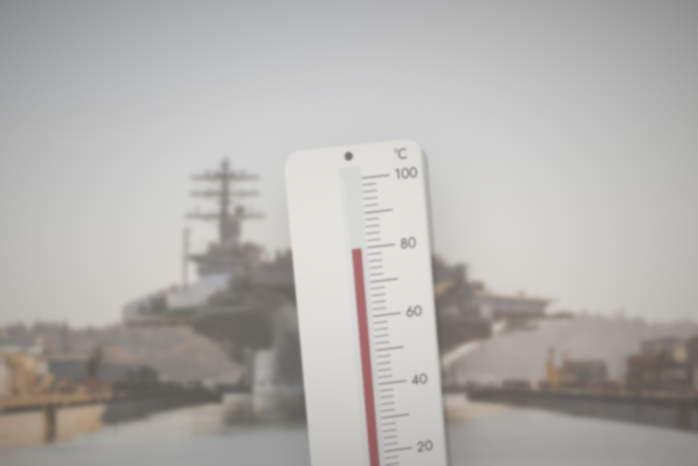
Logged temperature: 80 °C
